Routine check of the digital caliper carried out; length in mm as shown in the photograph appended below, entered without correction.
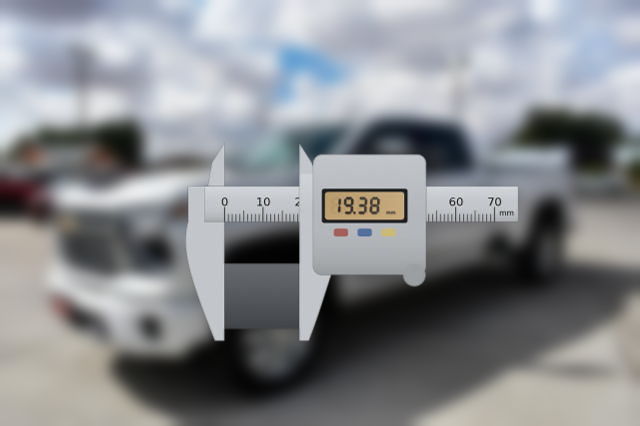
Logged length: 19.38 mm
